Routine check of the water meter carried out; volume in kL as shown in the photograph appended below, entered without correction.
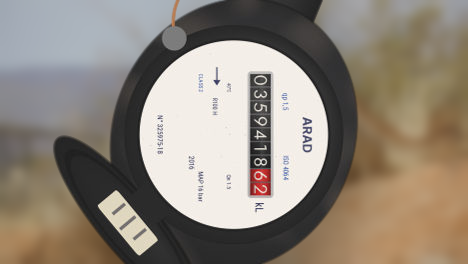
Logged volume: 359418.62 kL
